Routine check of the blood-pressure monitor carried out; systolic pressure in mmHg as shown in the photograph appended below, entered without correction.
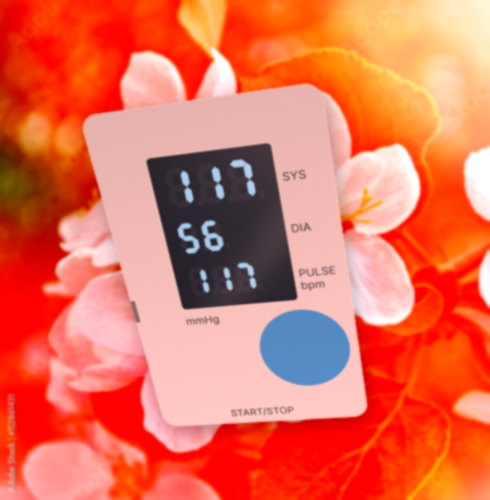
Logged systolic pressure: 117 mmHg
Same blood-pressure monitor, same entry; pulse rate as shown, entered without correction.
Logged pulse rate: 117 bpm
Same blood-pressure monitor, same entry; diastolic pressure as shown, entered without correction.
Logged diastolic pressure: 56 mmHg
